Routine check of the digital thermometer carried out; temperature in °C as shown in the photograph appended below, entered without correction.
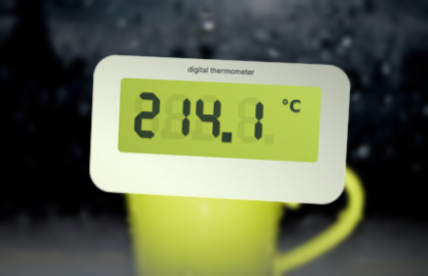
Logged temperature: 214.1 °C
